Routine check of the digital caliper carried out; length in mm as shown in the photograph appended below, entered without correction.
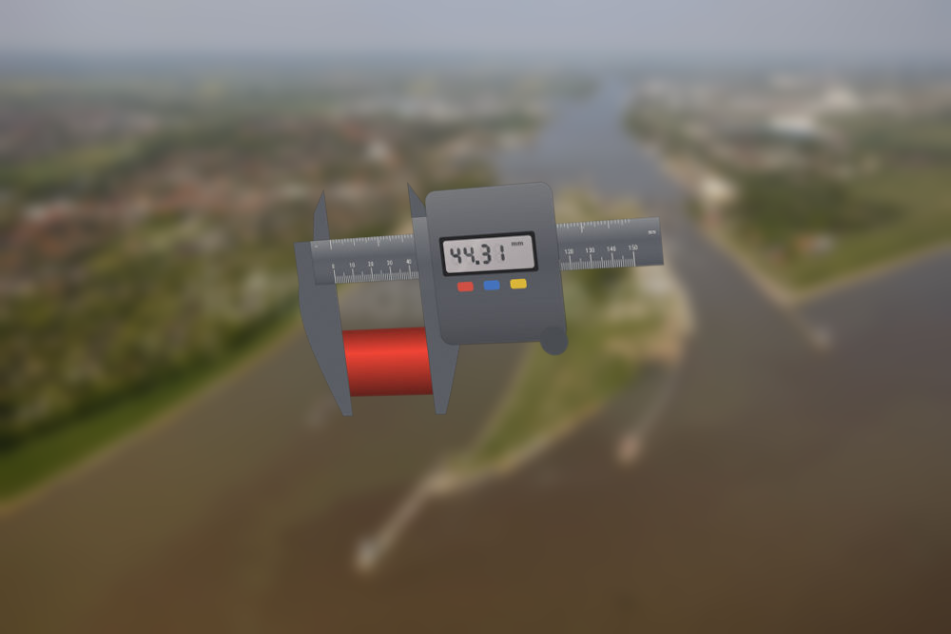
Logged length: 44.31 mm
